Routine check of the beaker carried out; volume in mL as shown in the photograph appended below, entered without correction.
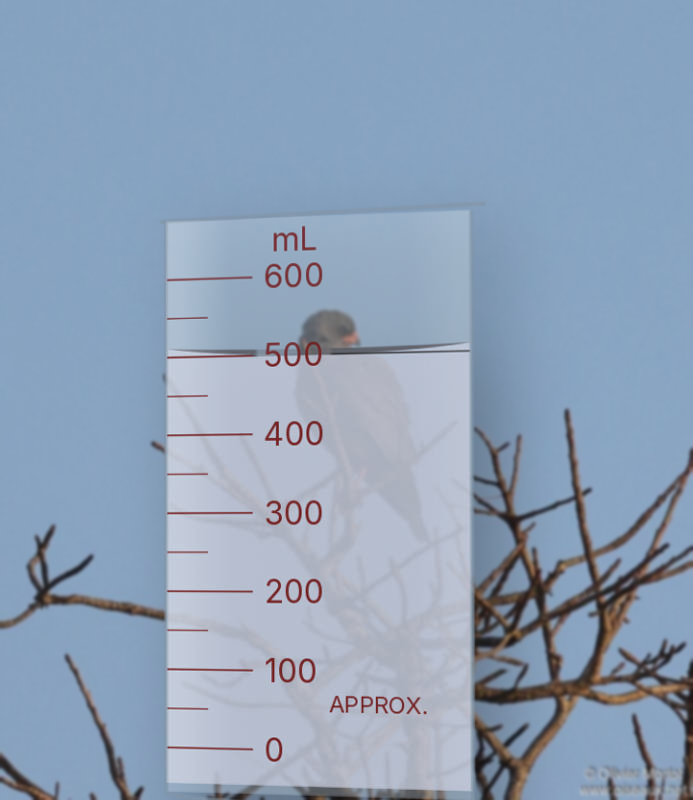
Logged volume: 500 mL
